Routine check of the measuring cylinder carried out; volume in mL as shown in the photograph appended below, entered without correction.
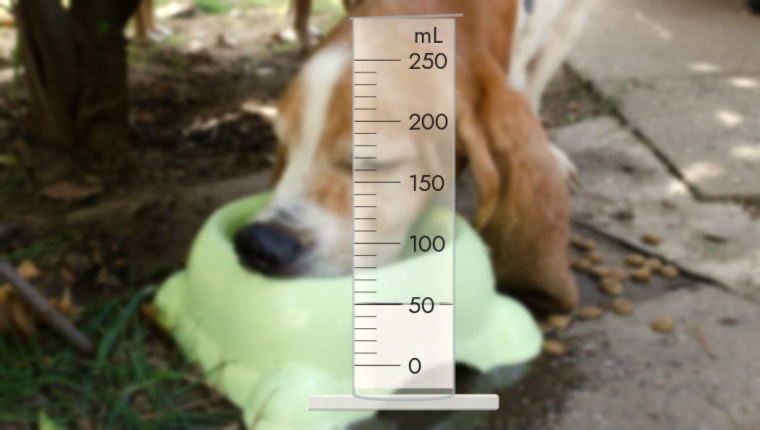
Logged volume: 50 mL
